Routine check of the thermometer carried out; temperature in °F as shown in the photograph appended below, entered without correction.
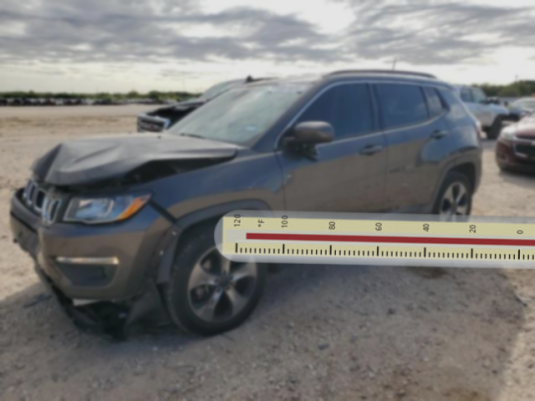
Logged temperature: 116 °F
